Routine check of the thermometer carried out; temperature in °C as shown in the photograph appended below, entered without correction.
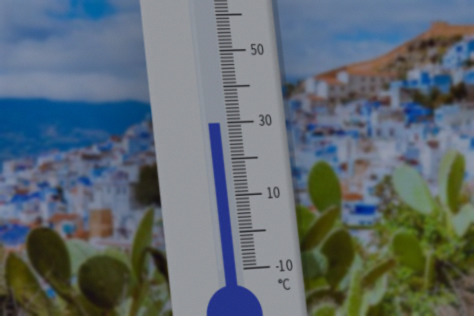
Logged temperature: 30 °C
